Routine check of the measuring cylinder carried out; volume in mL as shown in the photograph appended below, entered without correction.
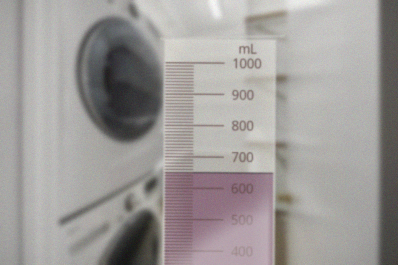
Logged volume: 650 mL
